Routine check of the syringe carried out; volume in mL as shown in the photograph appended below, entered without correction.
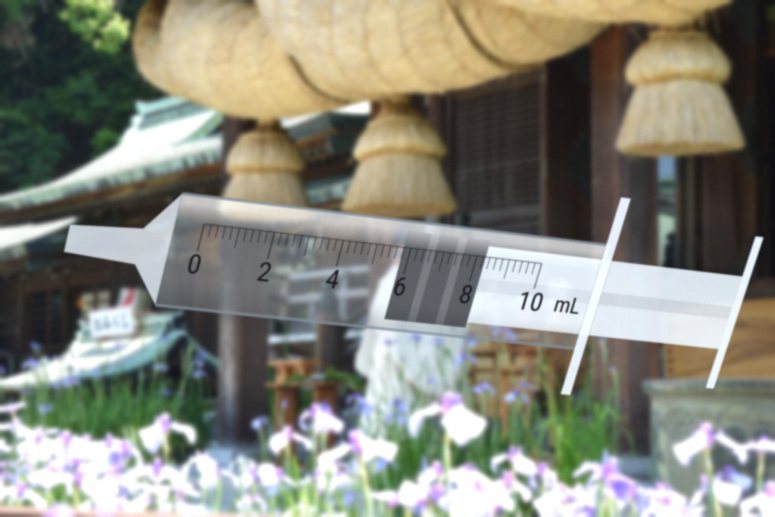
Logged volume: 5.8 mL
